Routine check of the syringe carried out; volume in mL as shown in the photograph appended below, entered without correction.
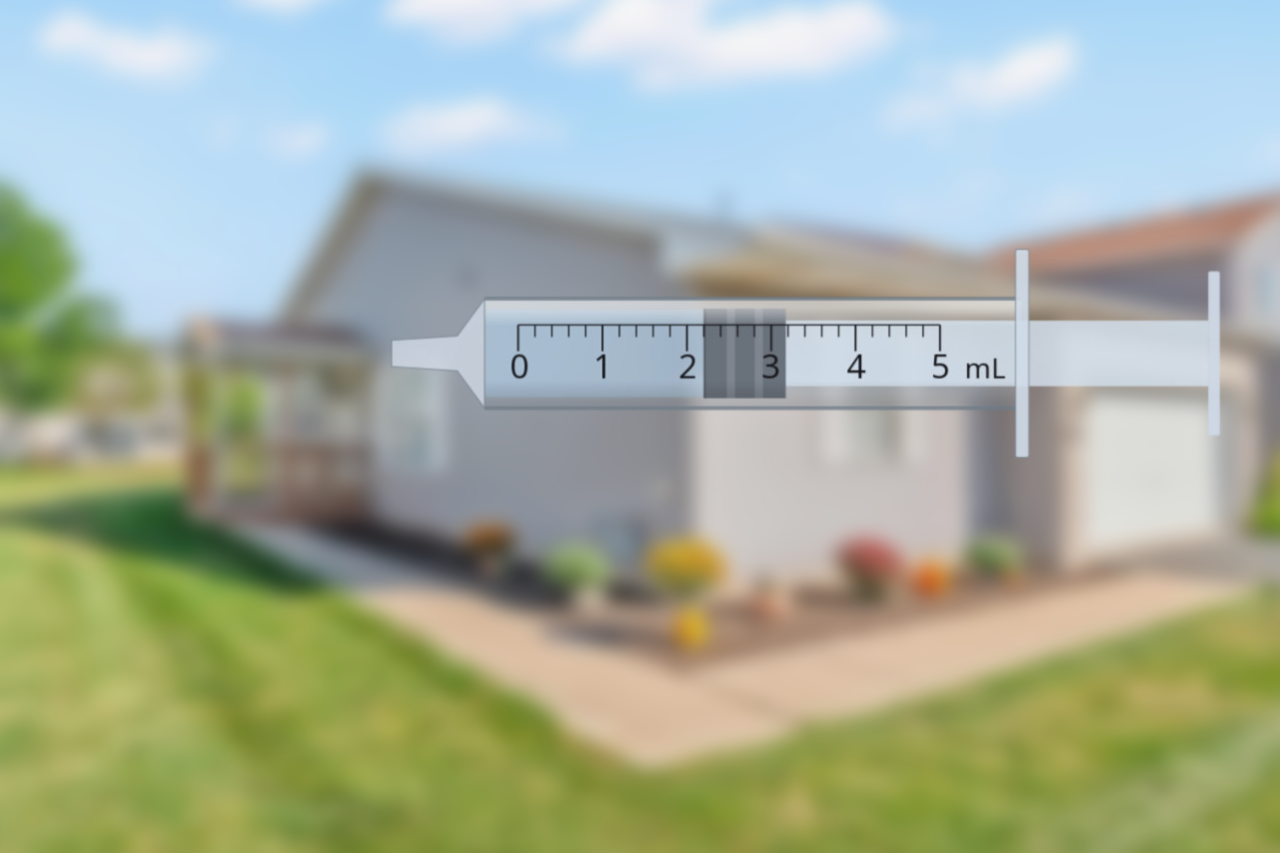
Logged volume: 2.2 mL
